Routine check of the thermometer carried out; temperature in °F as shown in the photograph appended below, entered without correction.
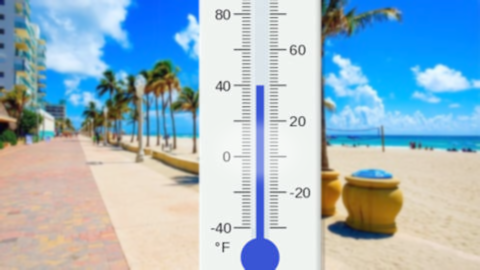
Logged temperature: 40 °F
